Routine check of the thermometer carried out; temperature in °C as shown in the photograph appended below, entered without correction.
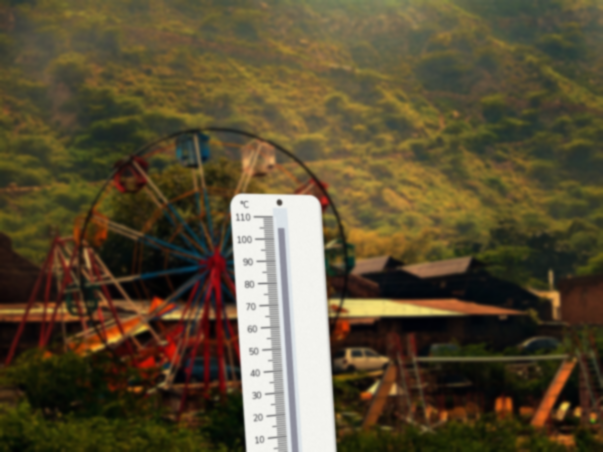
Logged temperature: 105 °C
